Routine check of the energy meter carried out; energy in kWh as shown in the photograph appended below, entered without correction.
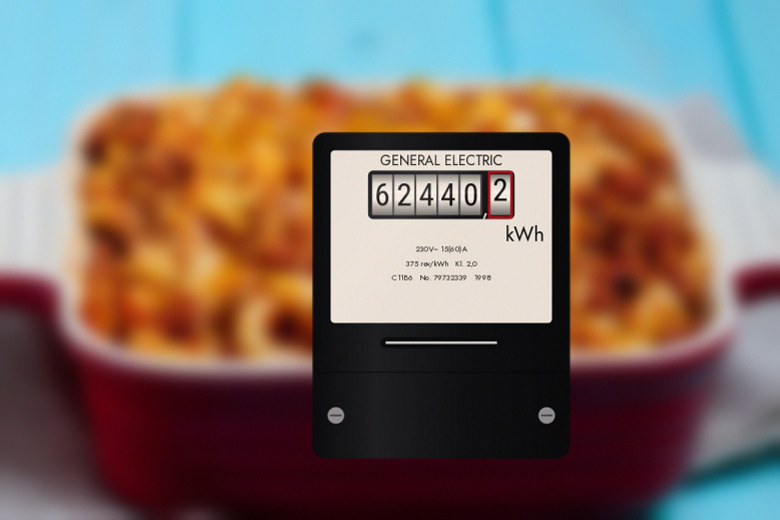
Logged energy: 62440.2 kWh
